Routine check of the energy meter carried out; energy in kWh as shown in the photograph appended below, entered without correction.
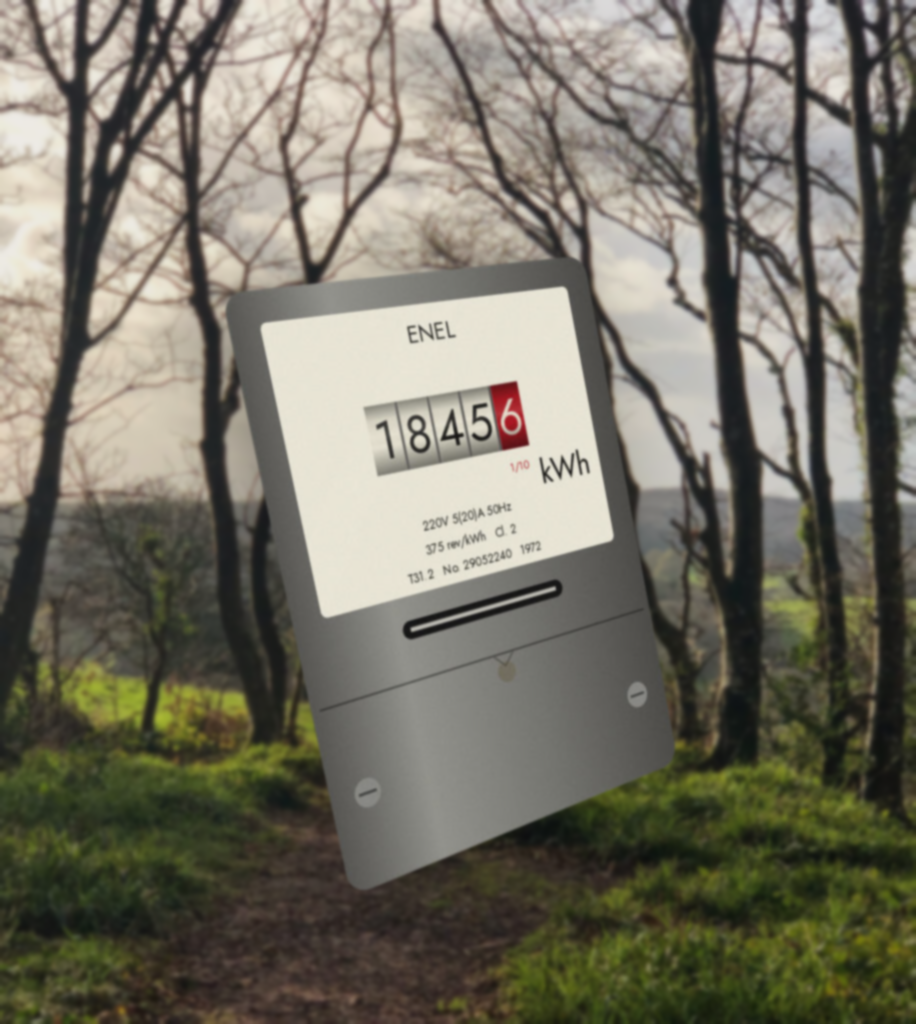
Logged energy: 1845.6 kWh
